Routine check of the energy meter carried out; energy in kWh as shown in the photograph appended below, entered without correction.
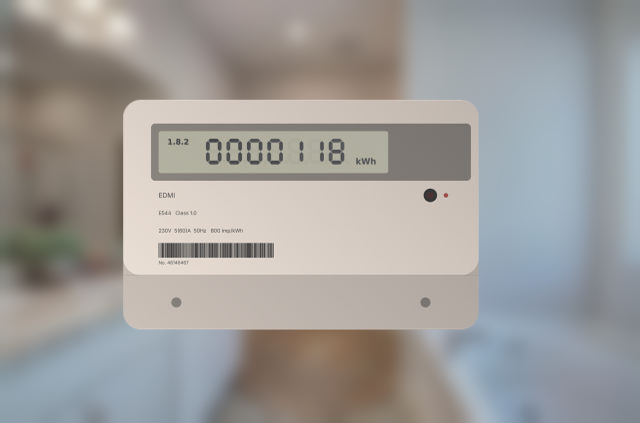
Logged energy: 118 kWh
